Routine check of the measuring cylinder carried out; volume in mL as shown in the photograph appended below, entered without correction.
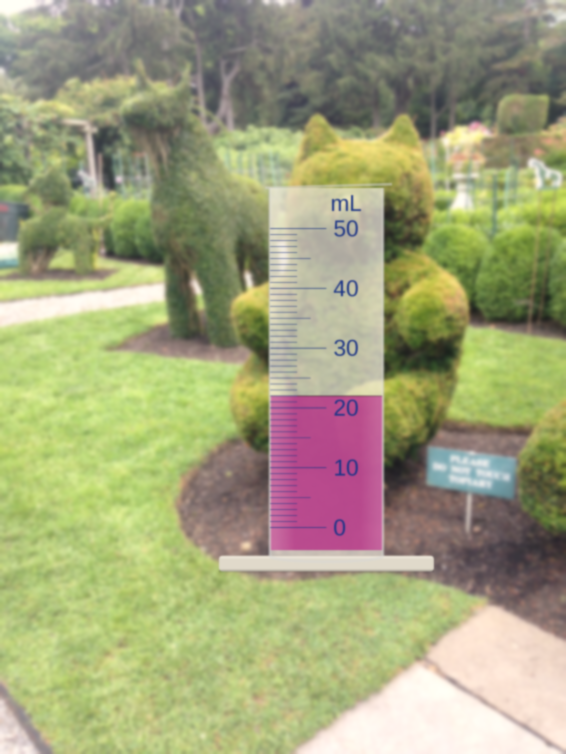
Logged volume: 22 mL
